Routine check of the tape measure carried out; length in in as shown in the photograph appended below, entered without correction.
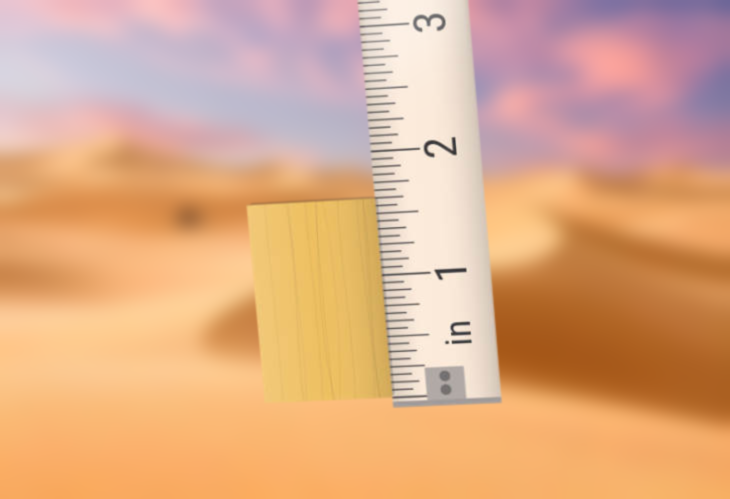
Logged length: 1.625 in
